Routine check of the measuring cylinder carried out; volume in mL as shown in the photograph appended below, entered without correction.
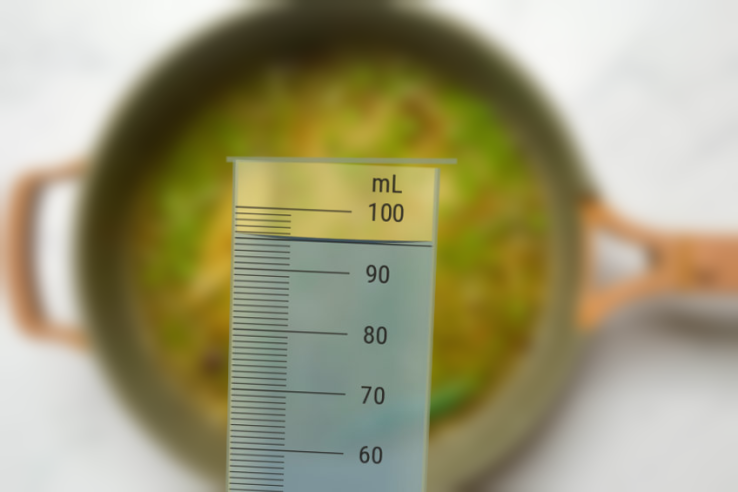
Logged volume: 95 mL
